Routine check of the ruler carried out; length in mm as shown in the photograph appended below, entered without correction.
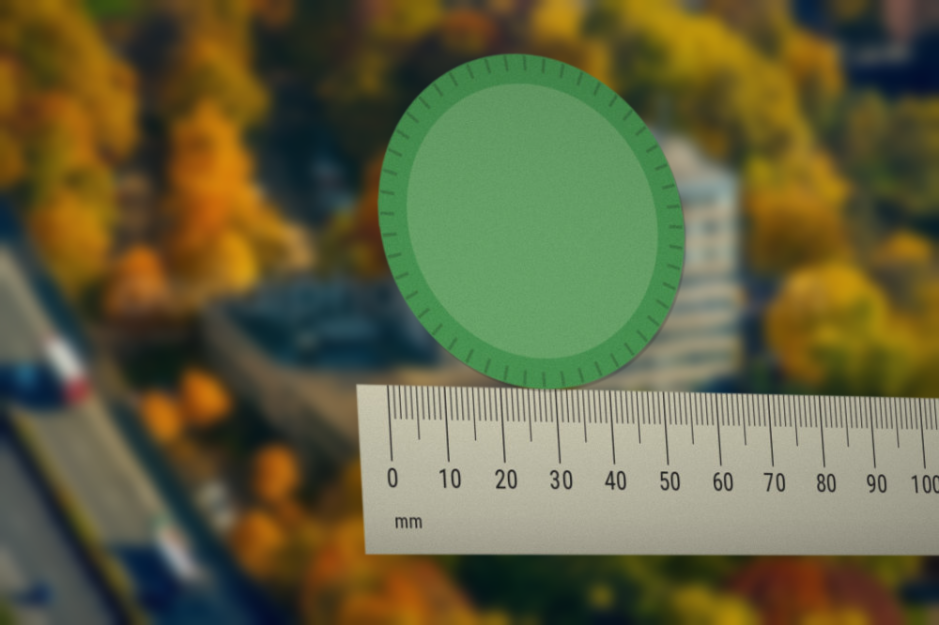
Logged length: 56 mm
